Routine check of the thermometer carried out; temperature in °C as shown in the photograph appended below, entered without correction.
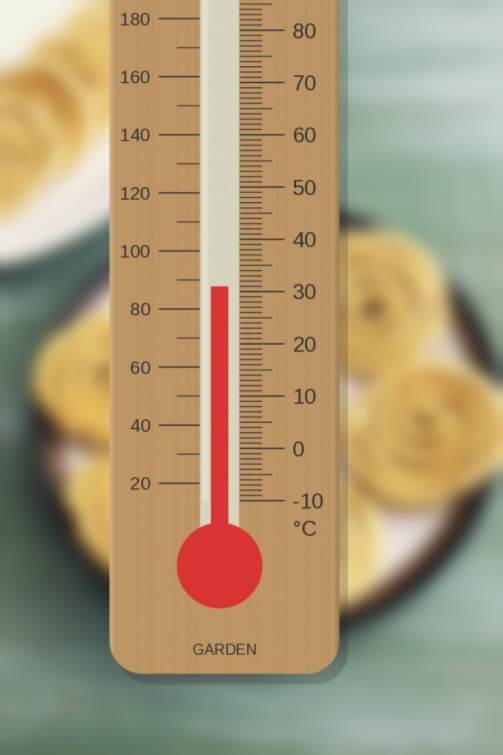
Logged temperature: 31 °C
